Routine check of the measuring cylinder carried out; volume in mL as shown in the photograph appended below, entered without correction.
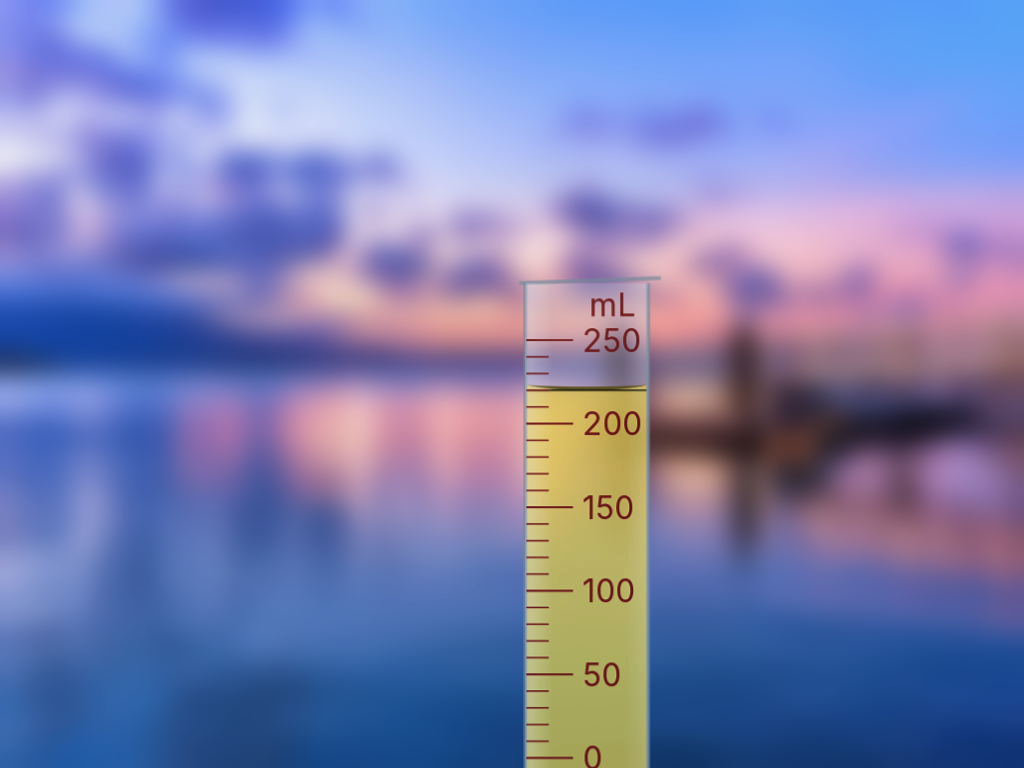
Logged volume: 220 mL
